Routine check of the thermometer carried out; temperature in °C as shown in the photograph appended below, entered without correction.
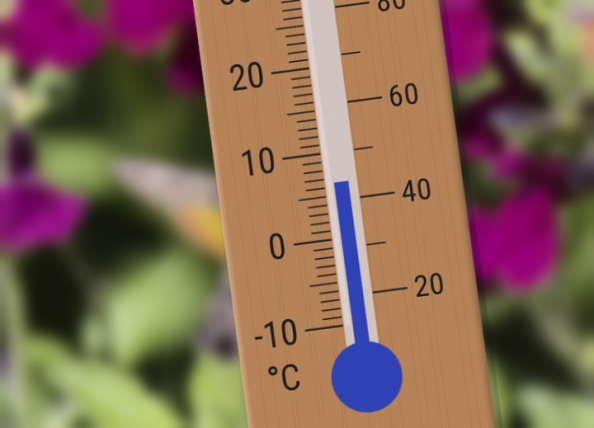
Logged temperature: 6.5 °C
